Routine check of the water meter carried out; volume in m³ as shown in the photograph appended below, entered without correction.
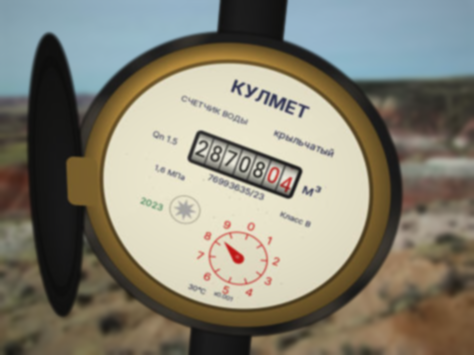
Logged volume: 28708.038 m³
